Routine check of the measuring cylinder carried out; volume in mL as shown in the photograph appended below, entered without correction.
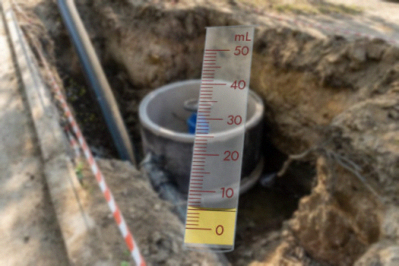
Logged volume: 5 mL
